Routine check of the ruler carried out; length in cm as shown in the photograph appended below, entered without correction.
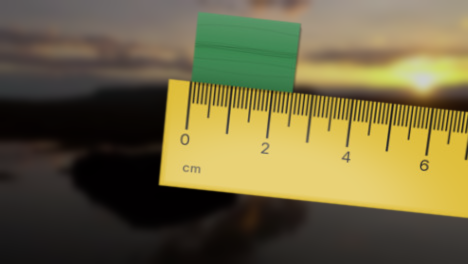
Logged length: 2.5 cm
